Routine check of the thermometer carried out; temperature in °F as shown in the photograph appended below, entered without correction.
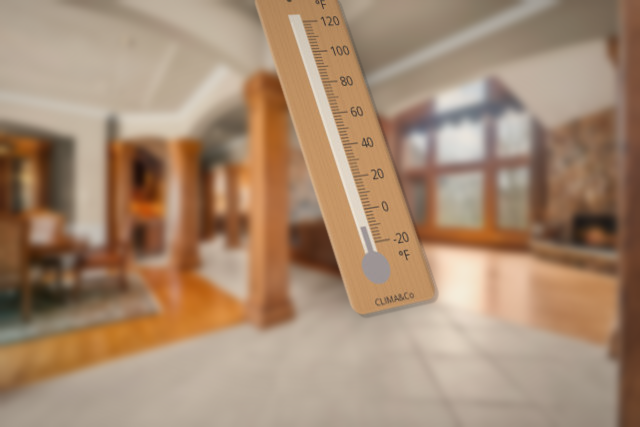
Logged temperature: -10 °F
